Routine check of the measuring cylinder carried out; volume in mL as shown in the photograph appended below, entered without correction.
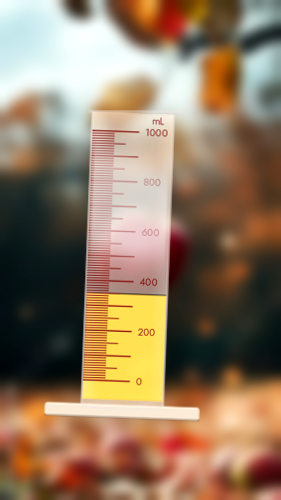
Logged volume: 350 mL
